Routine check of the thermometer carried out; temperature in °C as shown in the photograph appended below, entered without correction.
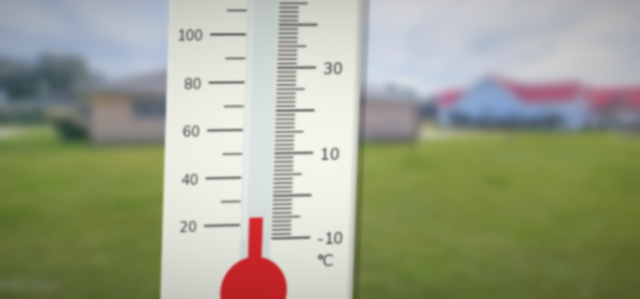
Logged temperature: -5 °C
